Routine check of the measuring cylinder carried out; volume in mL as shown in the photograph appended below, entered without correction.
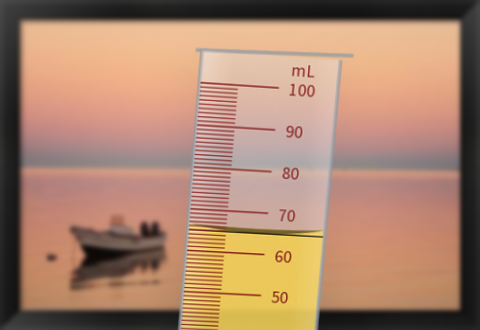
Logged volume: 65 mL
